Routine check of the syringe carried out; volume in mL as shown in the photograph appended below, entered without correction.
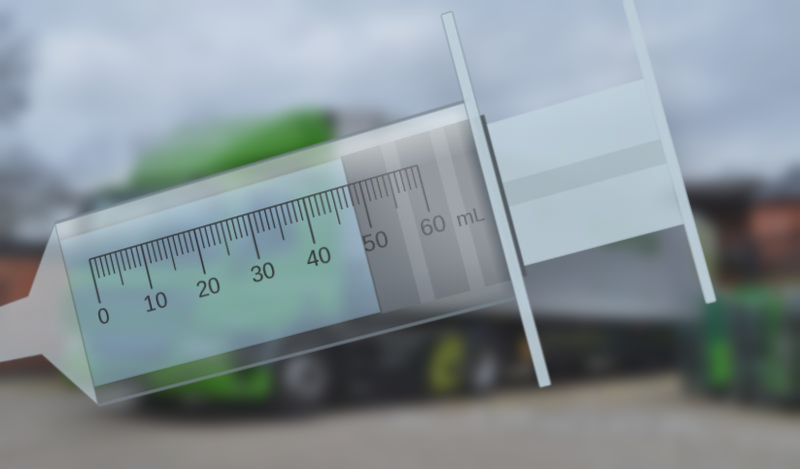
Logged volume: 48 mL
